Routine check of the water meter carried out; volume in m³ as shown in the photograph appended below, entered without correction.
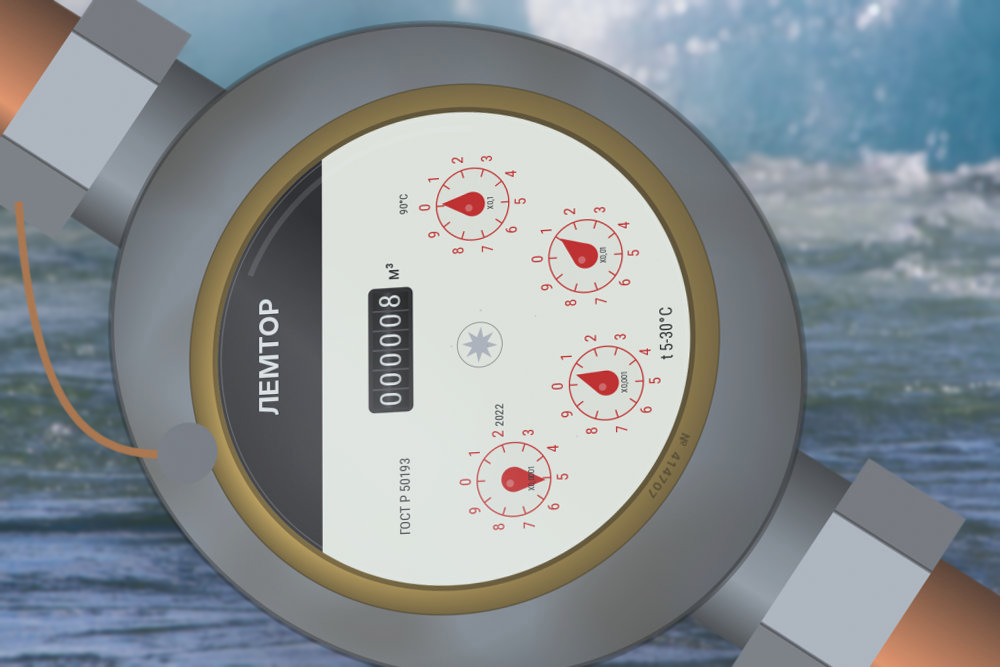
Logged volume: 8.0105 m³
